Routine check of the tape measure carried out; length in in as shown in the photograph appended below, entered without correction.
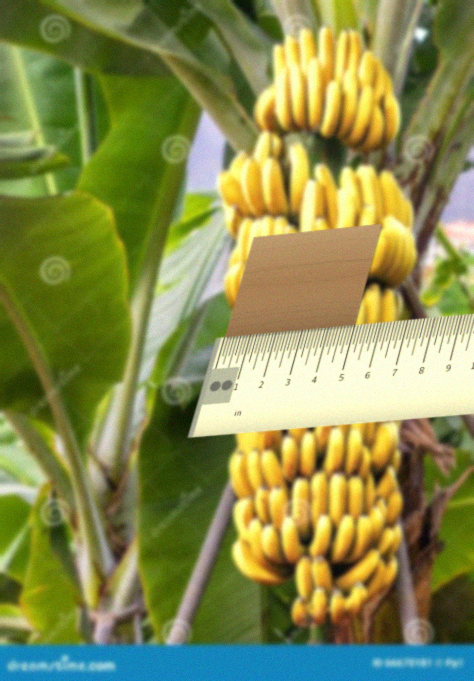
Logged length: 5 in
